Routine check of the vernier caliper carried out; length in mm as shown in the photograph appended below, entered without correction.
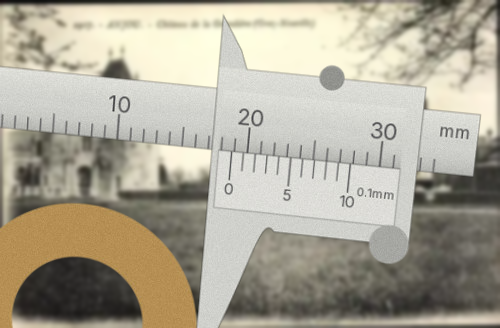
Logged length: 18.8 mm
